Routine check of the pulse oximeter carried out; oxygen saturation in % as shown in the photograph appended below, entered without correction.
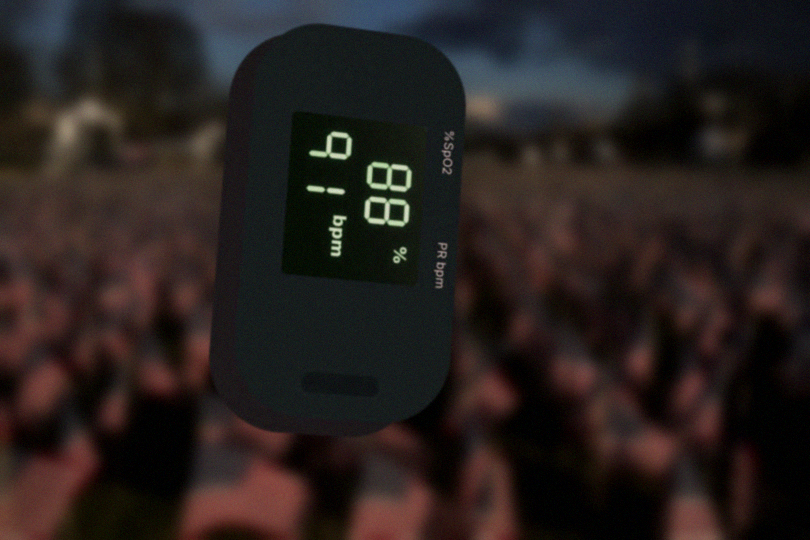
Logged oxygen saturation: 88 %
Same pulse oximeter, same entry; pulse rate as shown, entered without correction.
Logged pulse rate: 91 bpm
